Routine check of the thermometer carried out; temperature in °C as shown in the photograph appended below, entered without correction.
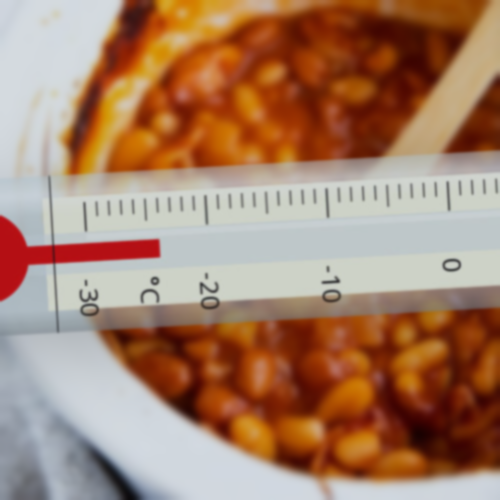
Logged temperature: -24 °C
